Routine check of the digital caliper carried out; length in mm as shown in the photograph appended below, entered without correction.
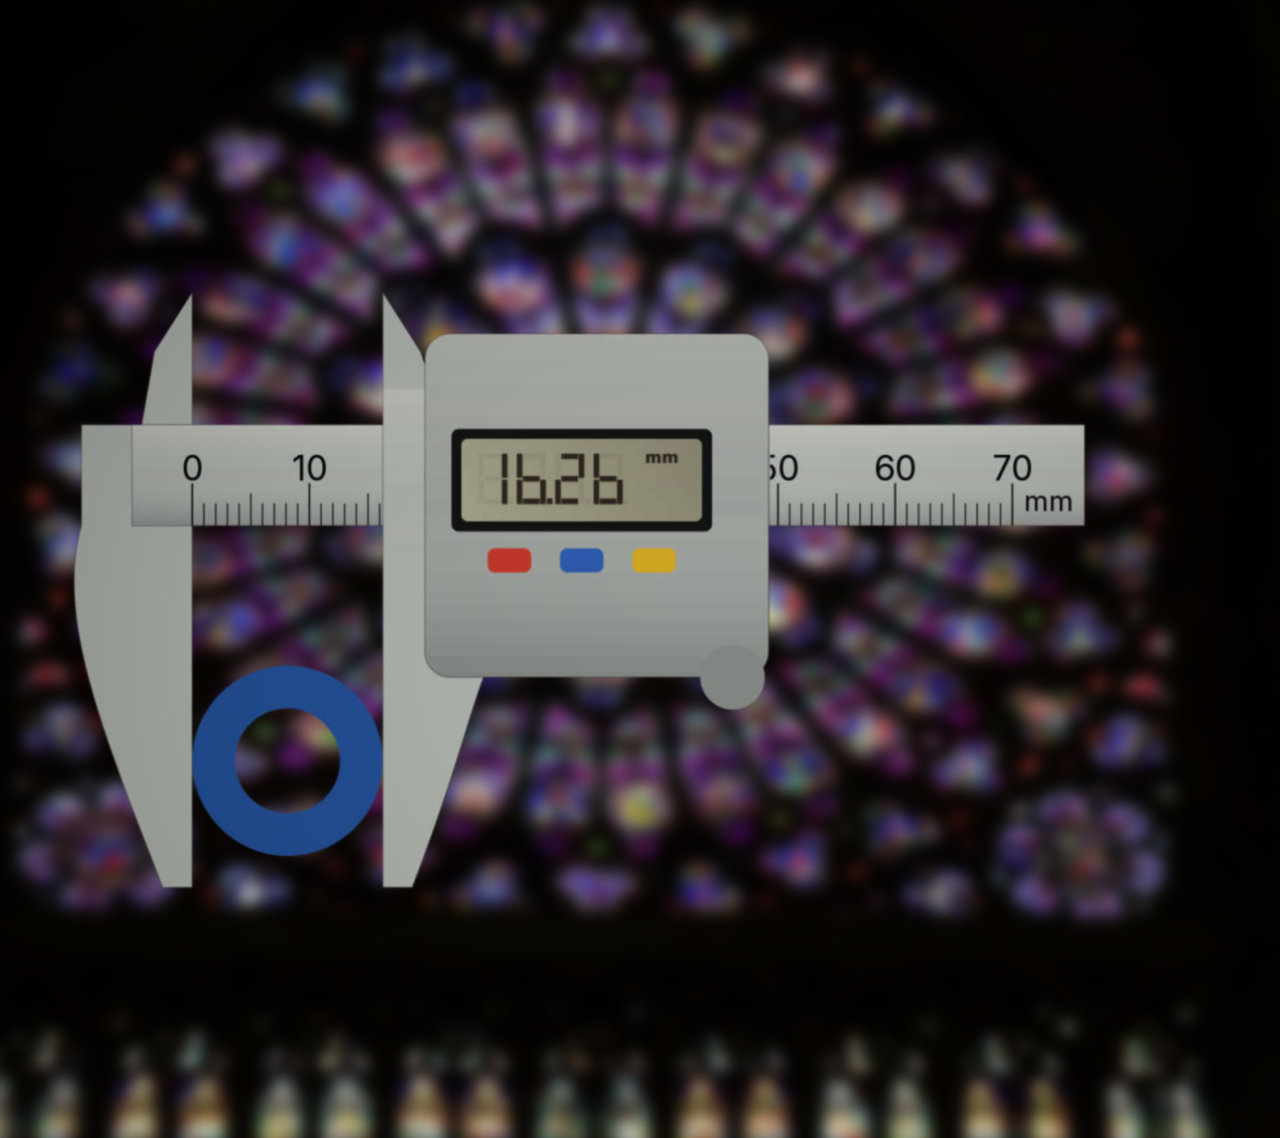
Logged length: 16.26 mm
